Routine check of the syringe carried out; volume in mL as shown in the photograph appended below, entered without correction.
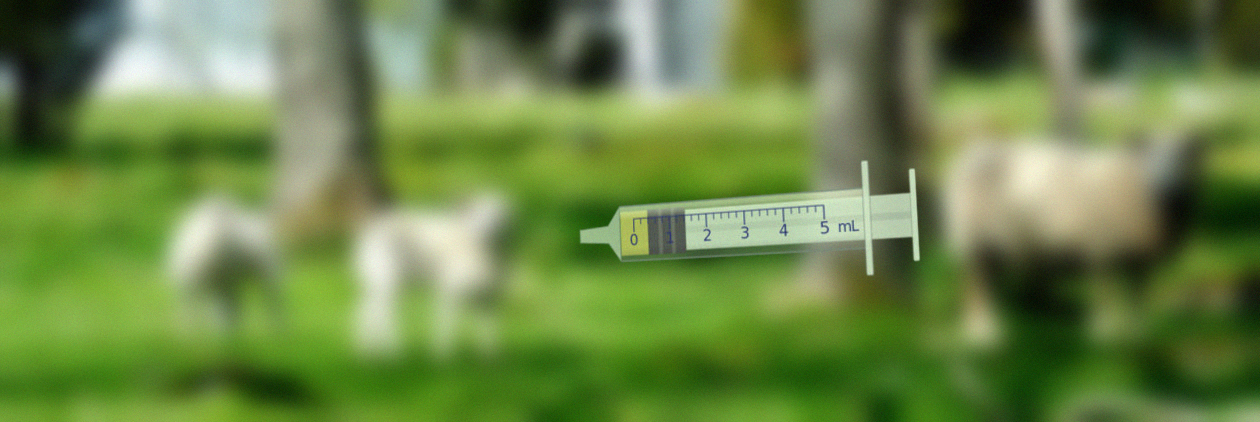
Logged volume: 0.4 mL
